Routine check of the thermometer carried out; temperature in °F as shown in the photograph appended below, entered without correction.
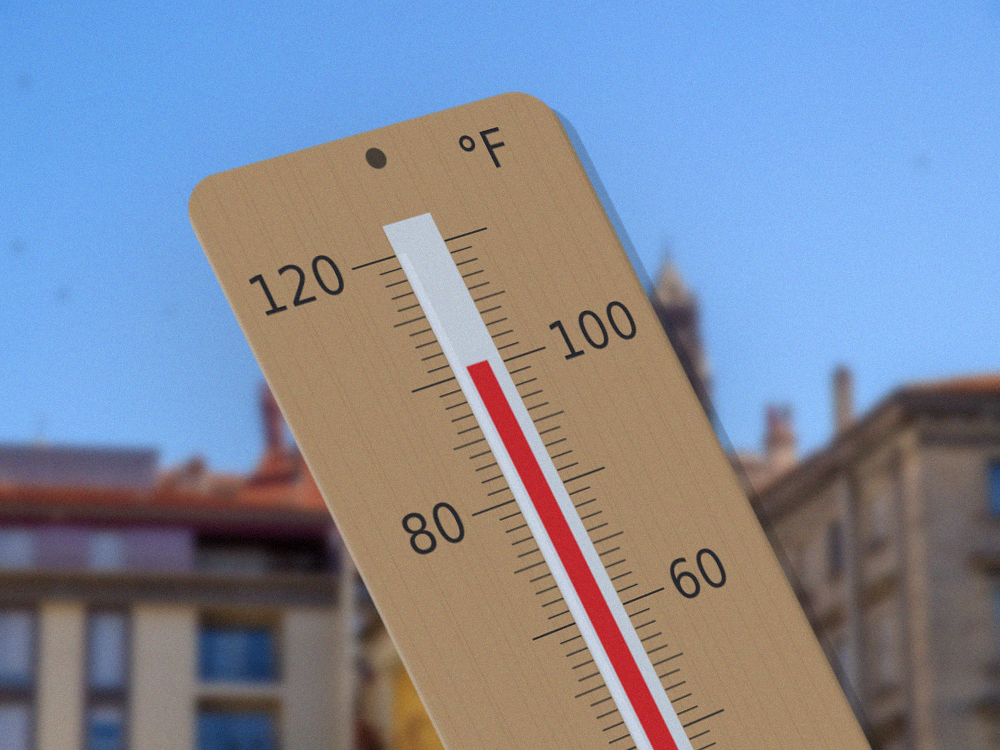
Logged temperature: 101 °F
